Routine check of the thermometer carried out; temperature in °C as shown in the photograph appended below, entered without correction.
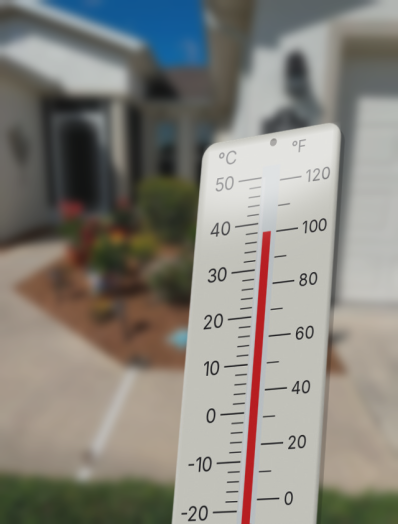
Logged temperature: 38 °C
